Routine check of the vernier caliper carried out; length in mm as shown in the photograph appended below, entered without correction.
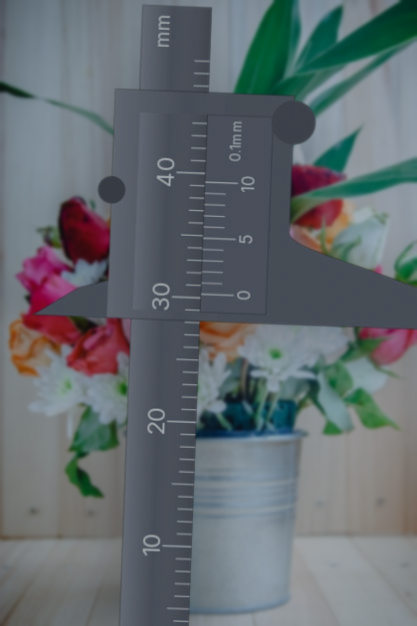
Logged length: 30.3 mm
